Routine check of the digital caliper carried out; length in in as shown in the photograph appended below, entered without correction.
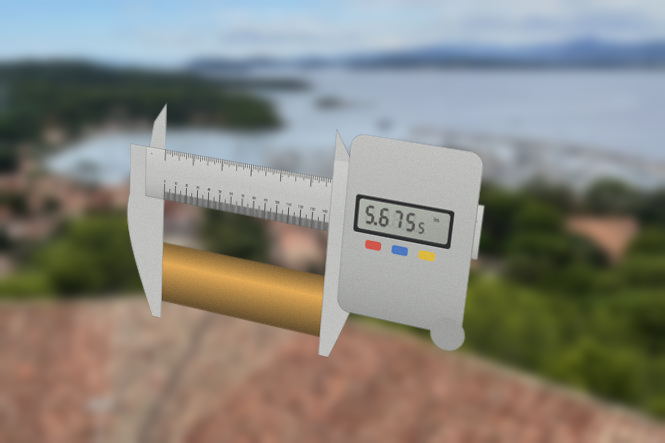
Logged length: 5.6755 in
